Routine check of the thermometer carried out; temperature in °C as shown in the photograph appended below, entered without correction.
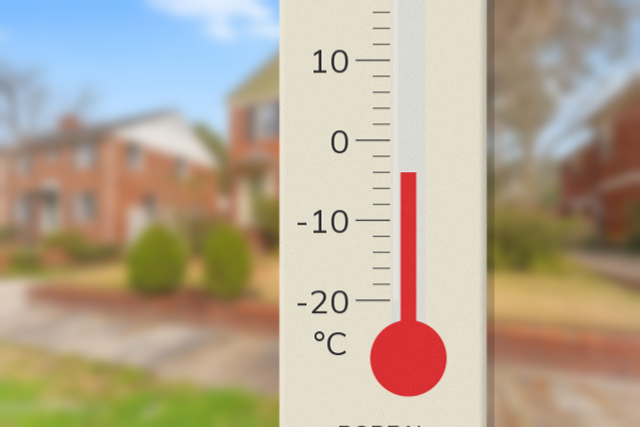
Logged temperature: -4 °C
